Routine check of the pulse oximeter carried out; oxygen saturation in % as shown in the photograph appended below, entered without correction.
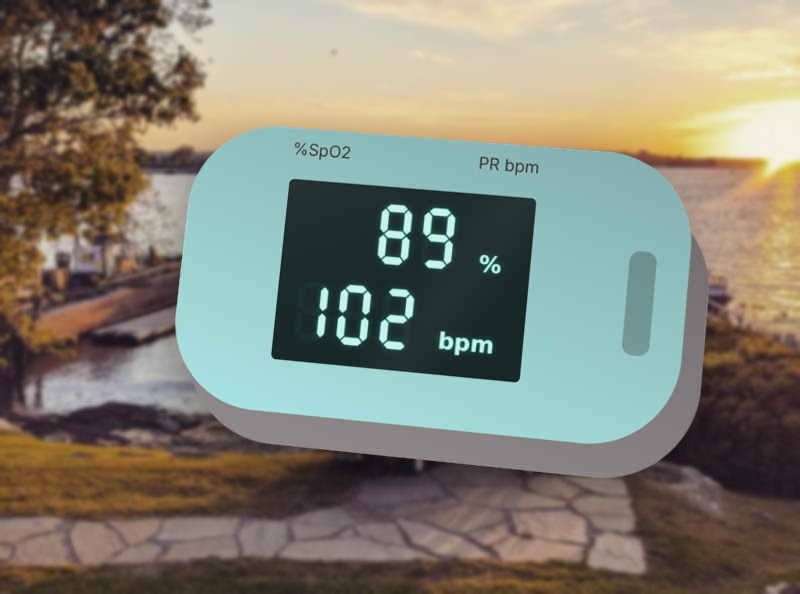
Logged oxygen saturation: 89 %
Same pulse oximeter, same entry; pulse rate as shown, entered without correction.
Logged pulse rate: 102 bpm
